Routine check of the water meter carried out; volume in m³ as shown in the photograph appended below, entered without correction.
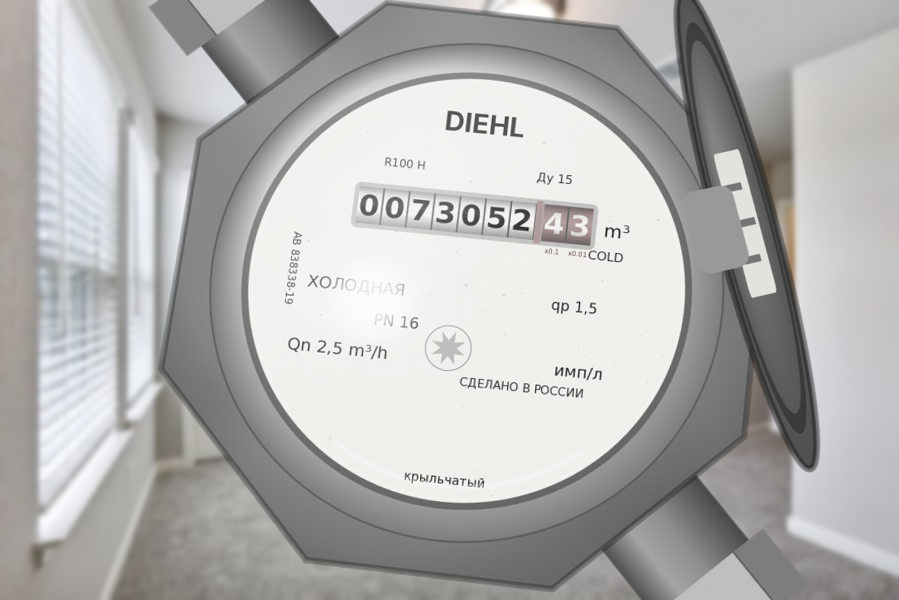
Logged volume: 73052.43 m³
